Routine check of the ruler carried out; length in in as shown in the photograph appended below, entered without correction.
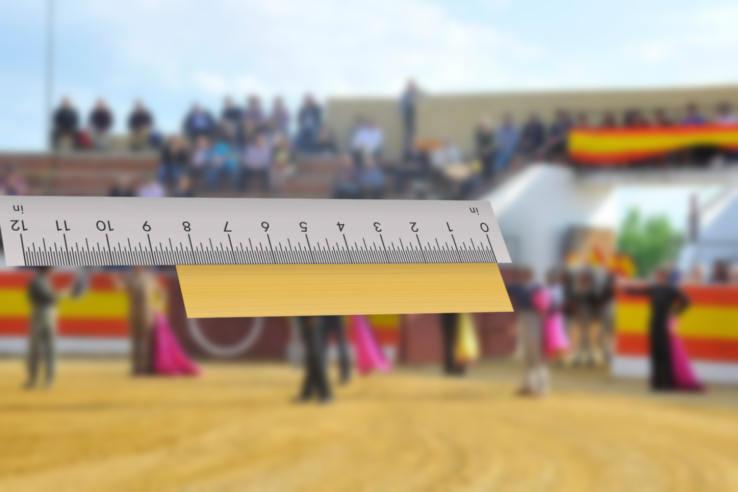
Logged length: 8.5 in
